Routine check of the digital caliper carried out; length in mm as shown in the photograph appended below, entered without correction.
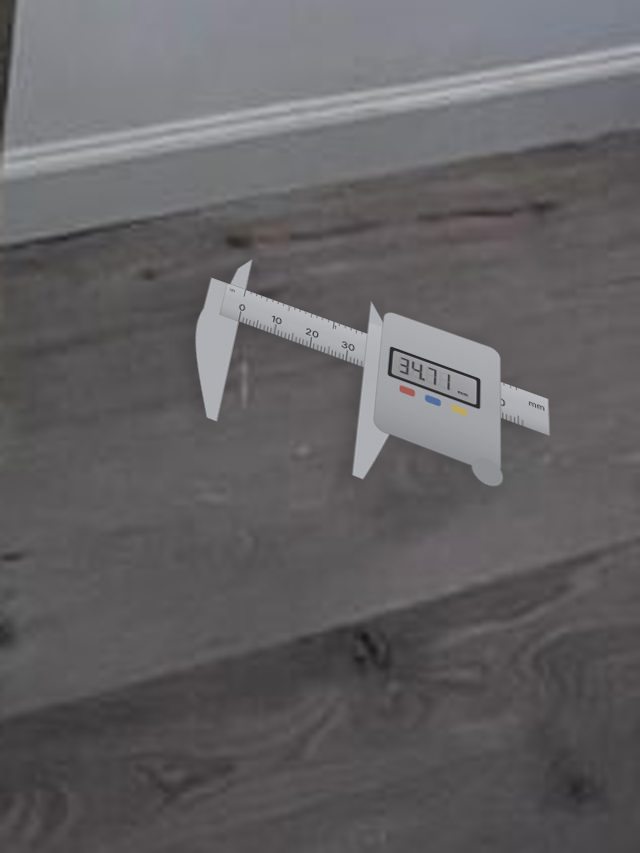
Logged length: 34.71 mm
